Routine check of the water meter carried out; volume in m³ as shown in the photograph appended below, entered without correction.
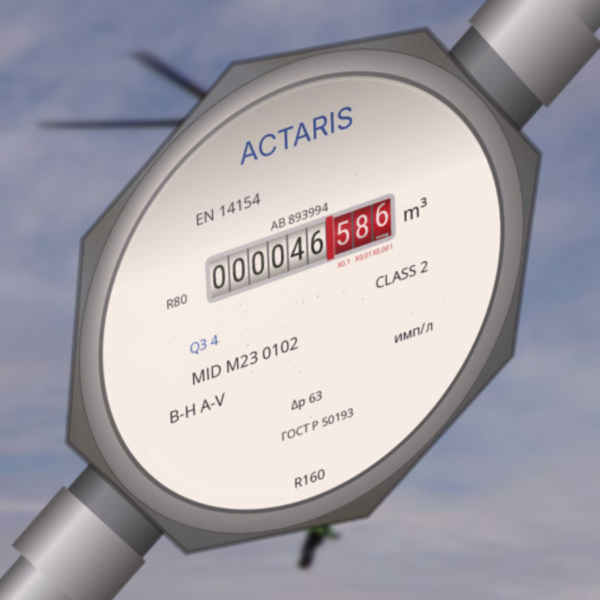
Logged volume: 46.586 m³
